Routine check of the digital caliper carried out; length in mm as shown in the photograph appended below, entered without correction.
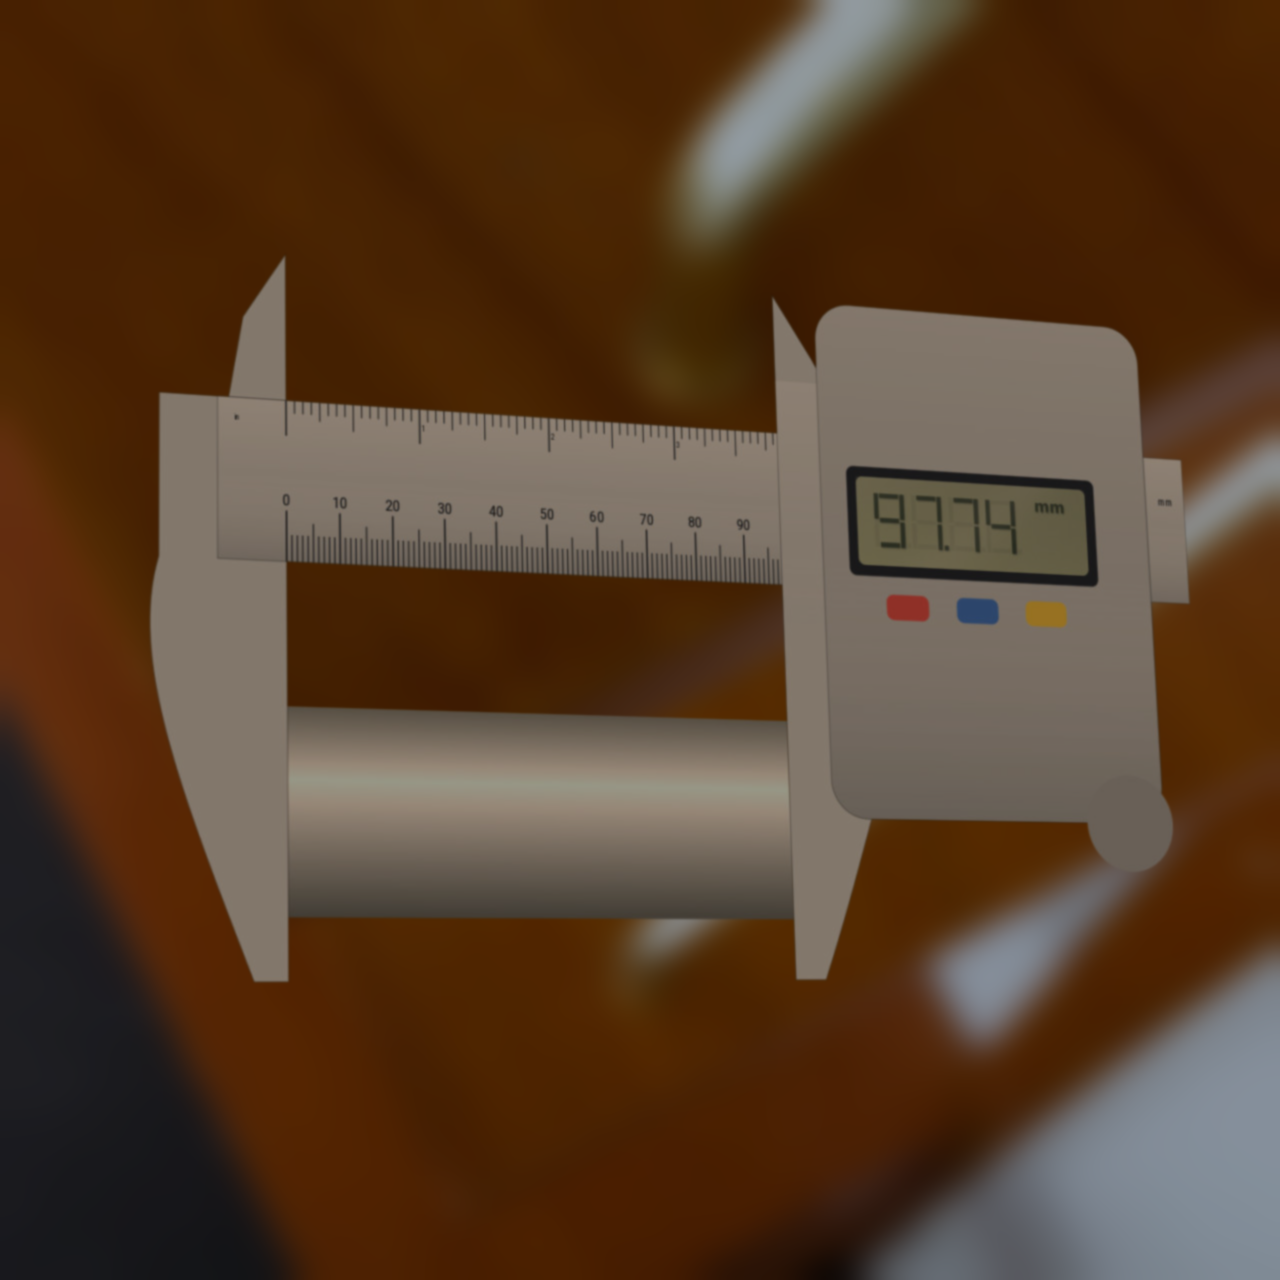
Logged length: 97.74 mm
